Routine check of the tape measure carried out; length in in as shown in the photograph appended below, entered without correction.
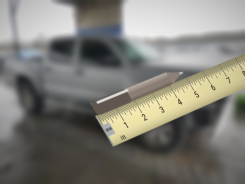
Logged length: 5 in
